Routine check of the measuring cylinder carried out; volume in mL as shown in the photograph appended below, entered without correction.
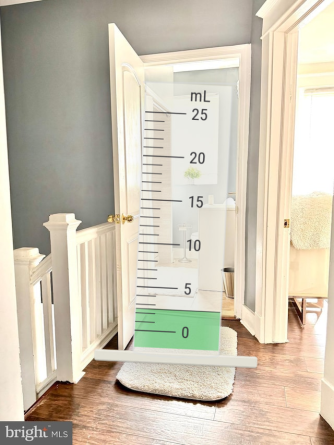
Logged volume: 2.5 mL
